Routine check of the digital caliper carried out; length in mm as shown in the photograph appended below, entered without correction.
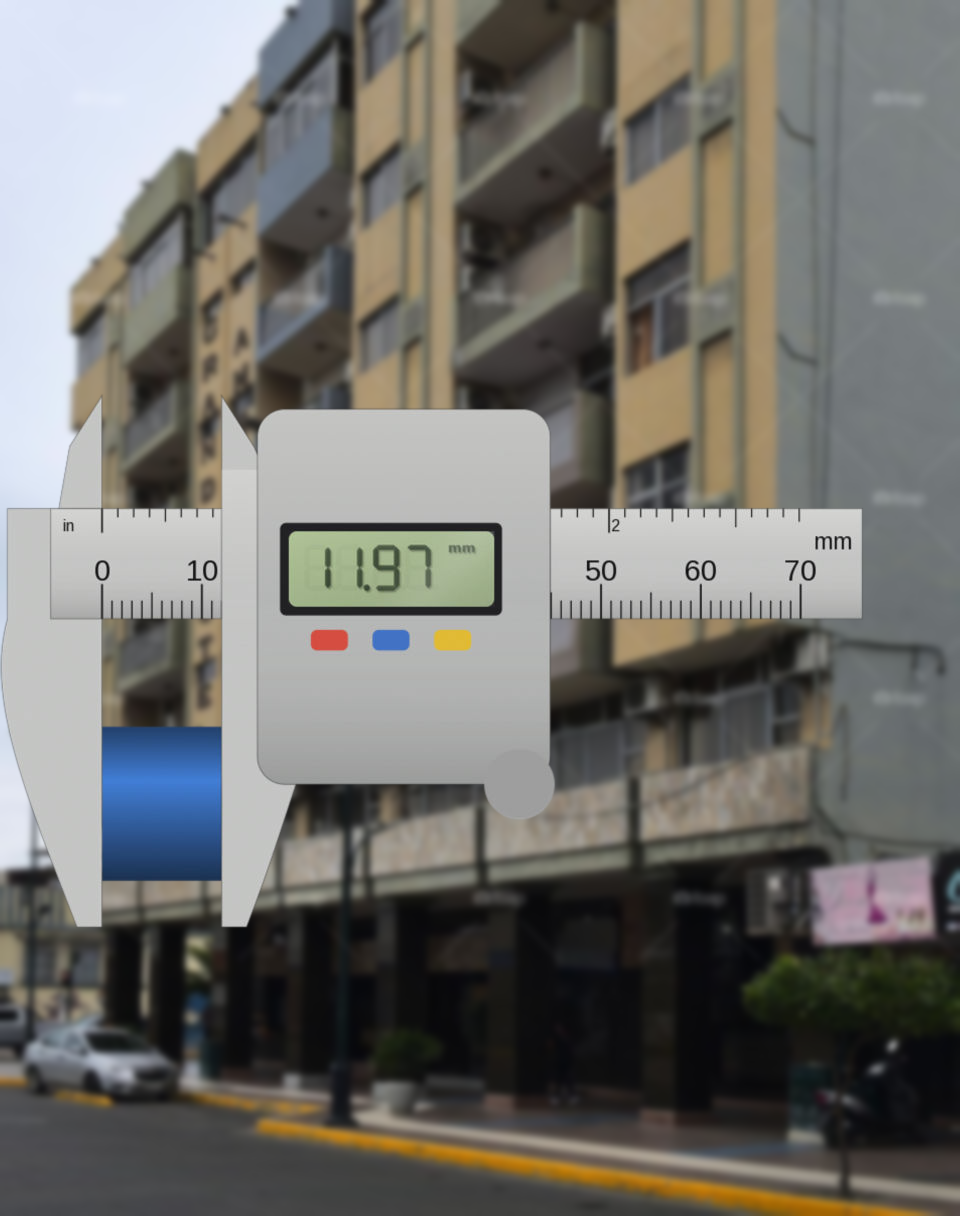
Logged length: 11.97 mm
